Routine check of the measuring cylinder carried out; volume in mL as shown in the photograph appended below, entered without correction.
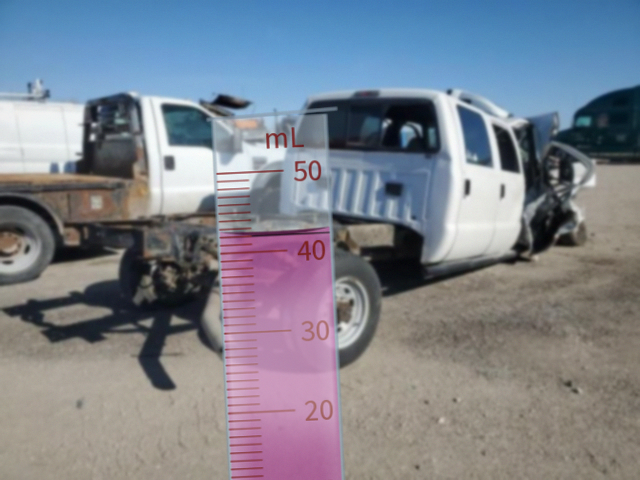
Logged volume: 42 mL
